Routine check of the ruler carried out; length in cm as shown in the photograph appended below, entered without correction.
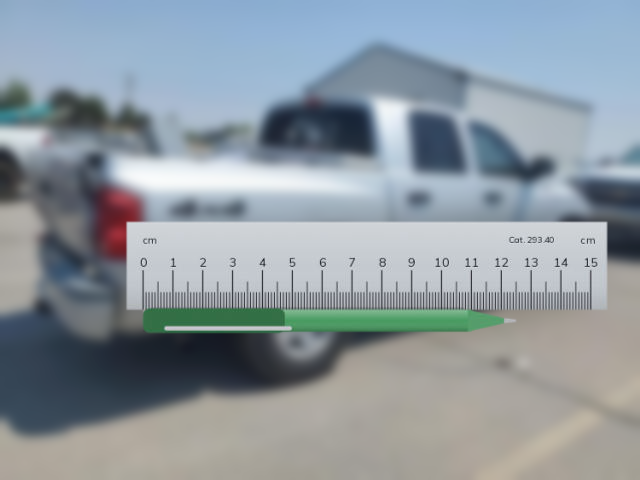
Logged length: 12.5 cm
